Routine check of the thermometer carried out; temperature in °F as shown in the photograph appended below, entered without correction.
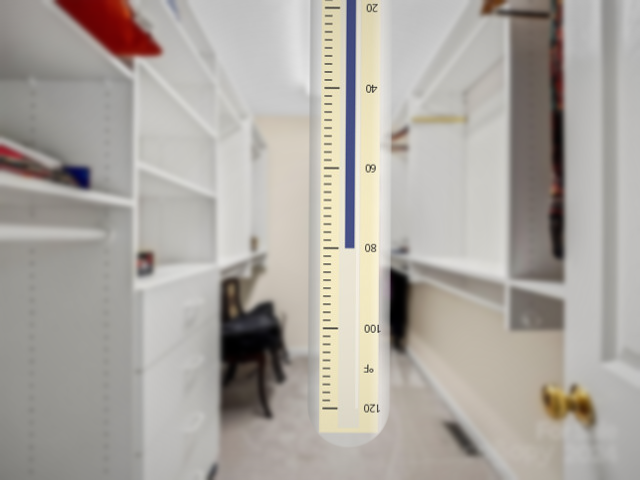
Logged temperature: 80 °F
